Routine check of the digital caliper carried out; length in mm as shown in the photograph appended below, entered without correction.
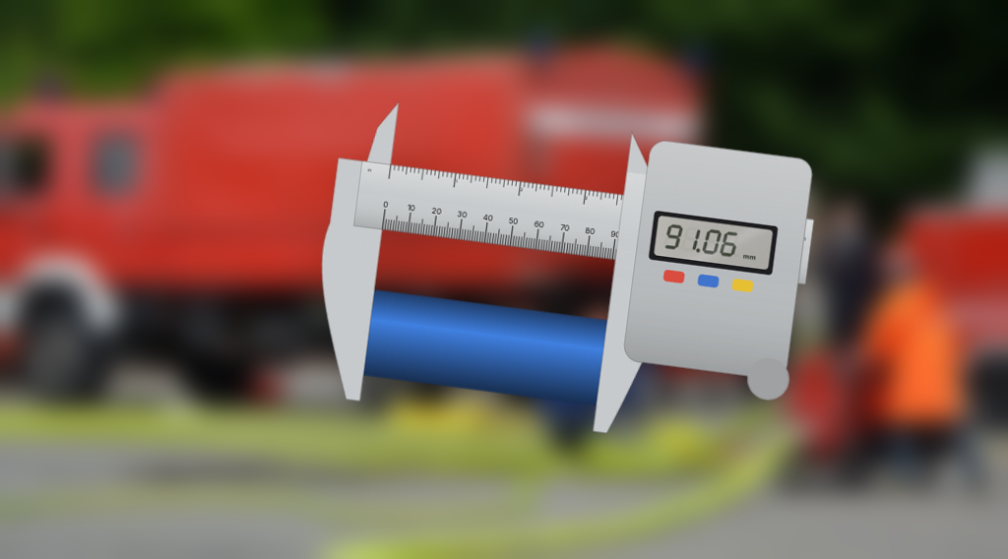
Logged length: 91.06 mm
